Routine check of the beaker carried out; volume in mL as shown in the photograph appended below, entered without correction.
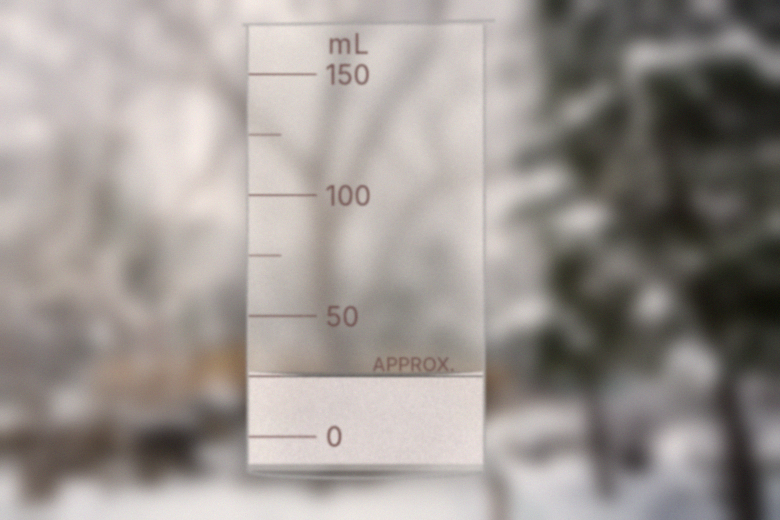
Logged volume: 25 mL
